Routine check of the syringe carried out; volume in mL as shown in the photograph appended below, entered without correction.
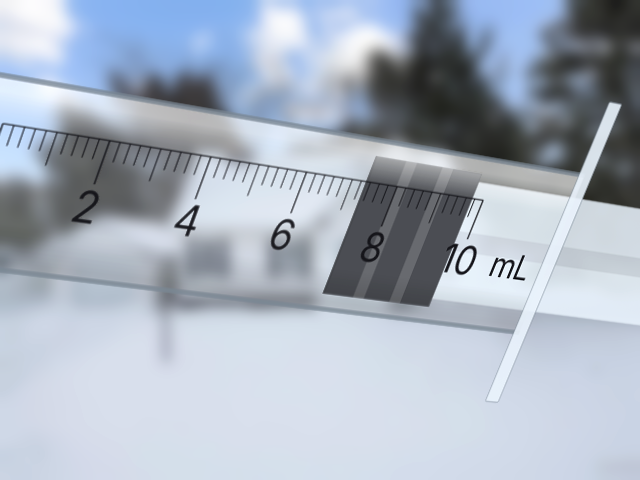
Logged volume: 7.3 mL
